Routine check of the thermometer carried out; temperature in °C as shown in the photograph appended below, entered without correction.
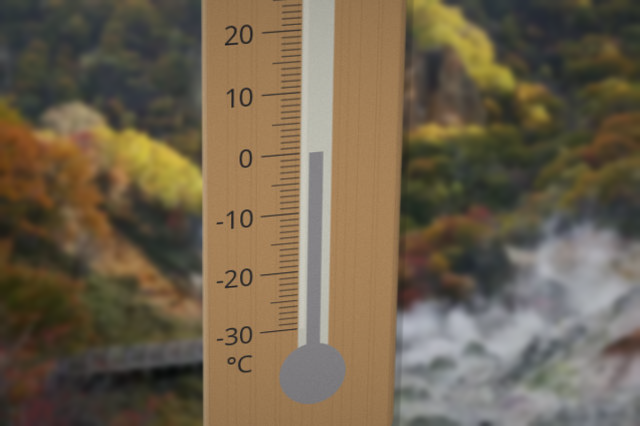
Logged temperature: 0 °C
